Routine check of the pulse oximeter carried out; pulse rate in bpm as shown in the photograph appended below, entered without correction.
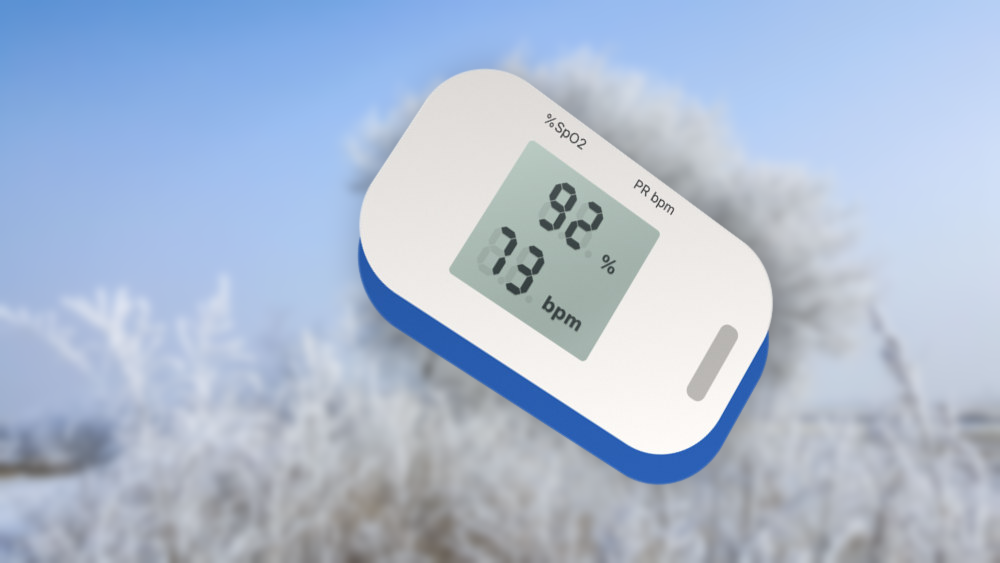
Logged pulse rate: 73 bpm
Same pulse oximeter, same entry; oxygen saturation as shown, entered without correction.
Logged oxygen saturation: 92 %
